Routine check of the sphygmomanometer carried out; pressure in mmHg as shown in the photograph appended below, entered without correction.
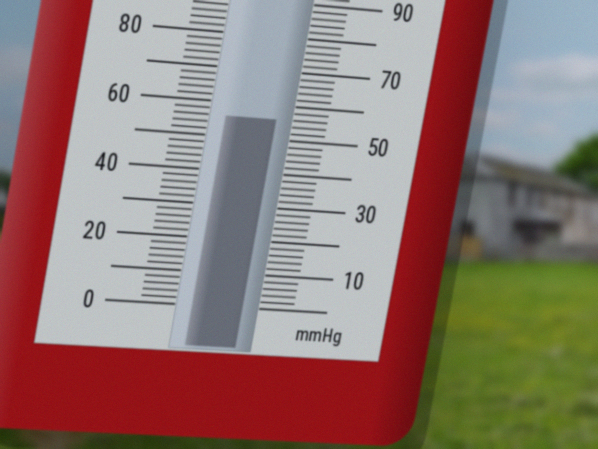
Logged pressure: 56 mmHg
